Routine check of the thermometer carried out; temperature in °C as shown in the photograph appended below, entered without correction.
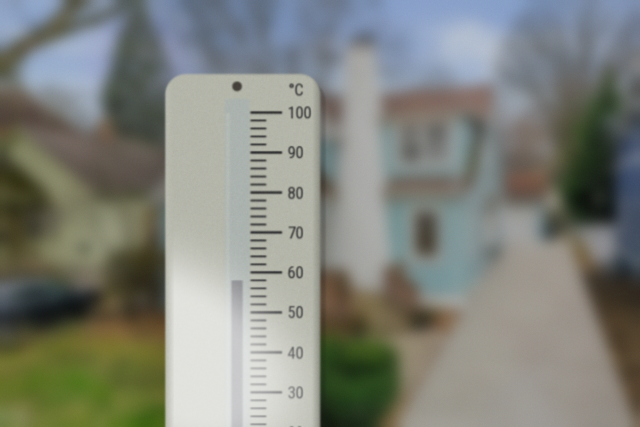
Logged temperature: 58 °C
